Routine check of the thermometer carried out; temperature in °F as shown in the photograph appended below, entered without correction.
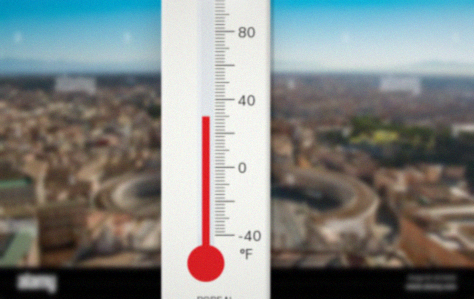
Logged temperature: 30 °F
